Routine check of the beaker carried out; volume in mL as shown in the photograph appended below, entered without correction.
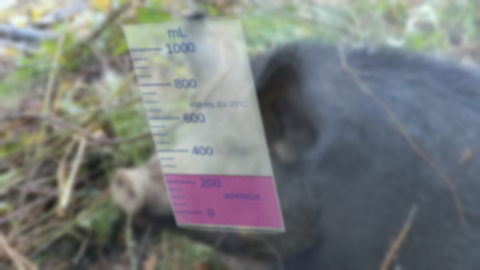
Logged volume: 250 mL
